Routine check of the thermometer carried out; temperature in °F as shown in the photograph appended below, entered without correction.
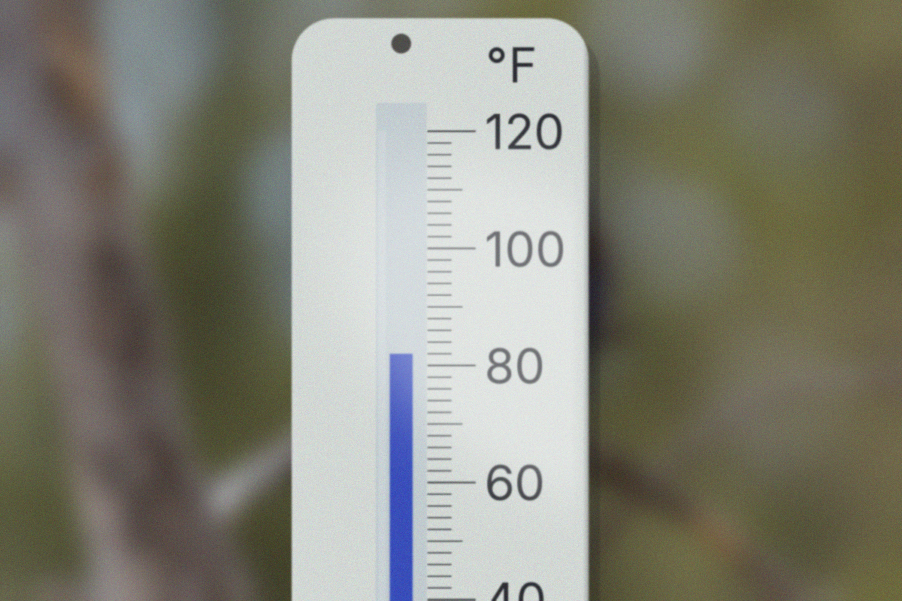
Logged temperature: 82 °F
